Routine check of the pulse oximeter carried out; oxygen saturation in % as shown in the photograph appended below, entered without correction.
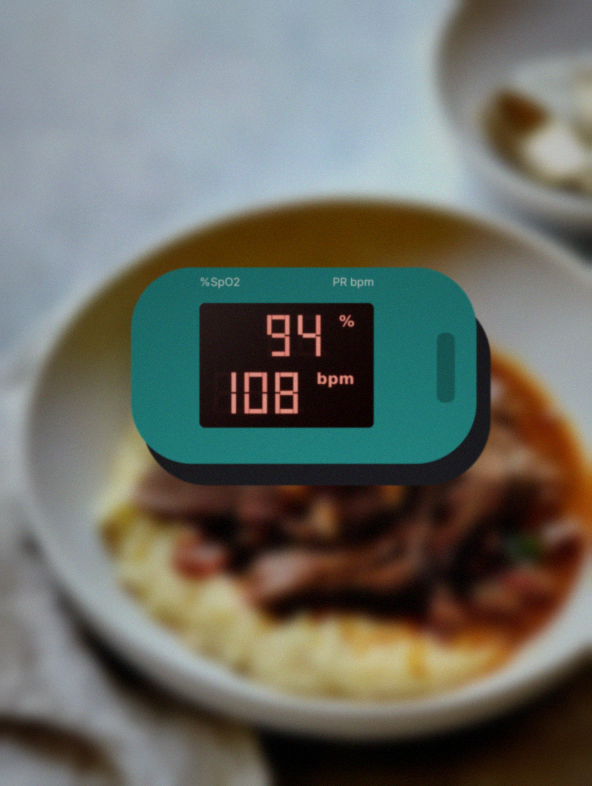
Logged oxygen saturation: 94 %
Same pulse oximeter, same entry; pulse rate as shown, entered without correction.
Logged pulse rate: 108 bpm
